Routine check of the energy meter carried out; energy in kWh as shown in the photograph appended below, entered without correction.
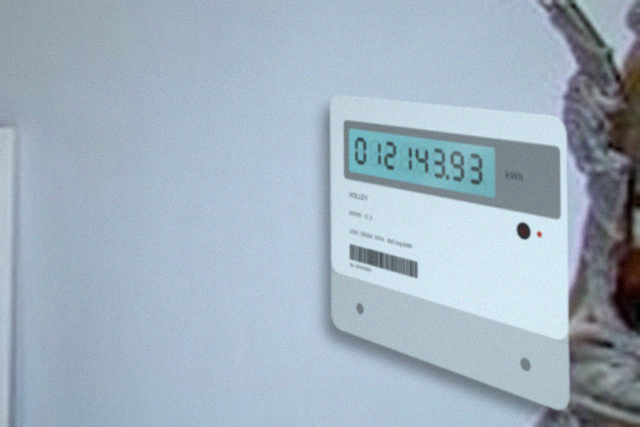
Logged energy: 12143.93 kWh
